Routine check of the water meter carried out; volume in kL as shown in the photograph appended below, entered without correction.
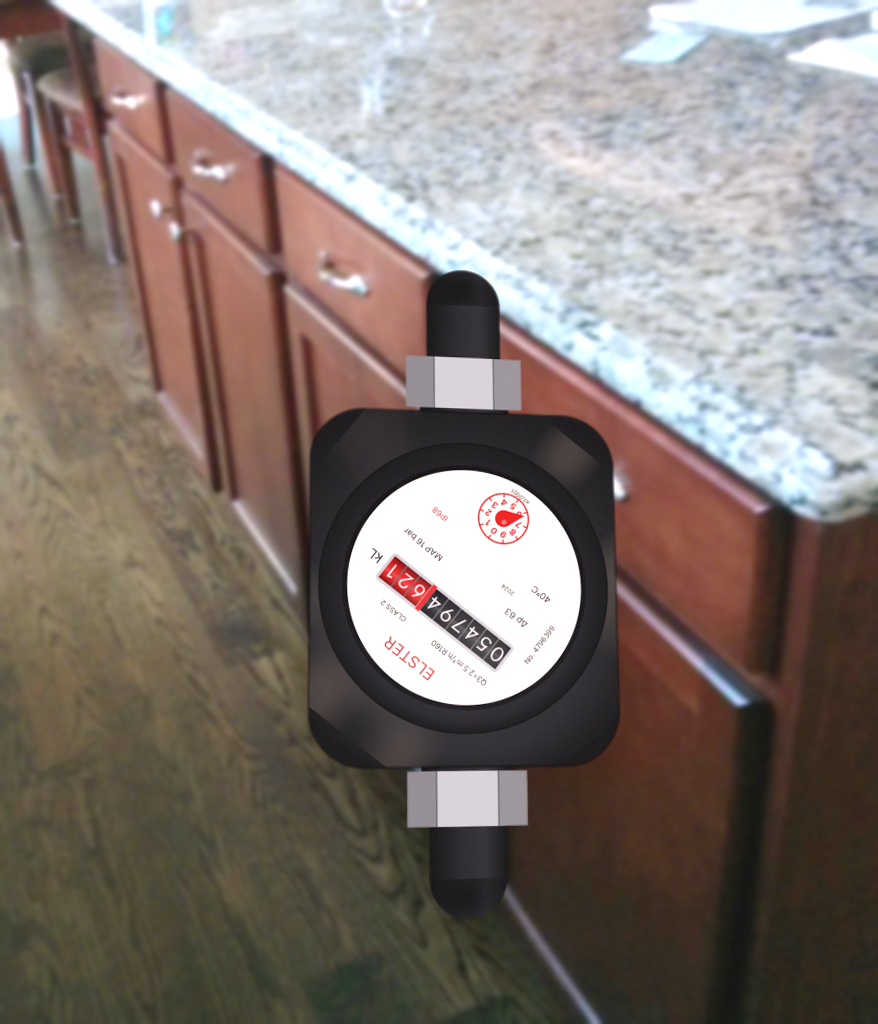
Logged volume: 54794.6216 kL
